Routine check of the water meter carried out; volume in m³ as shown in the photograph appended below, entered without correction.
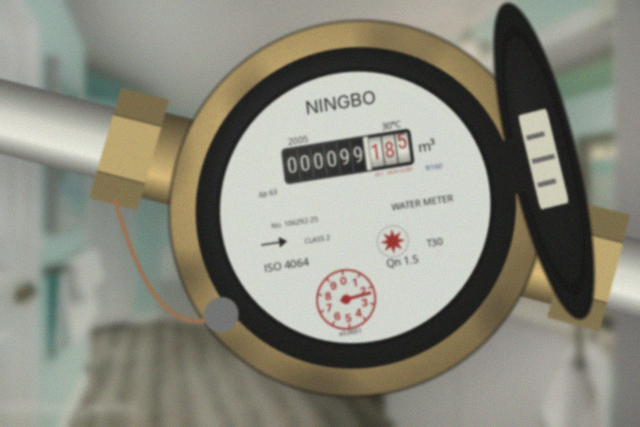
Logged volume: 99.1852 m³
